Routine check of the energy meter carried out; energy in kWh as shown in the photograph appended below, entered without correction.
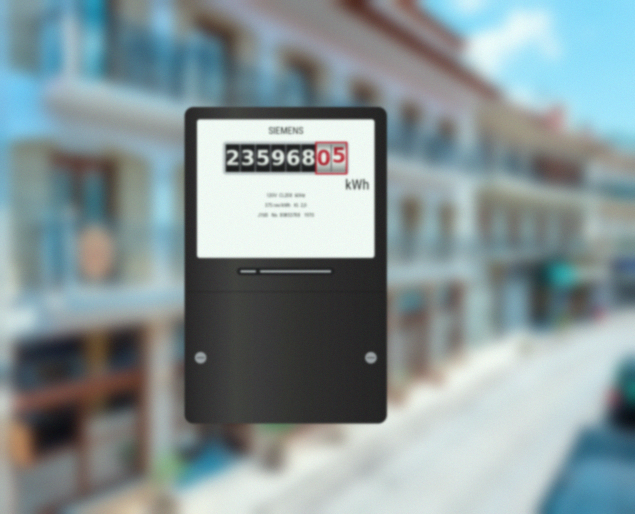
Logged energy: 235968.05 kWh
